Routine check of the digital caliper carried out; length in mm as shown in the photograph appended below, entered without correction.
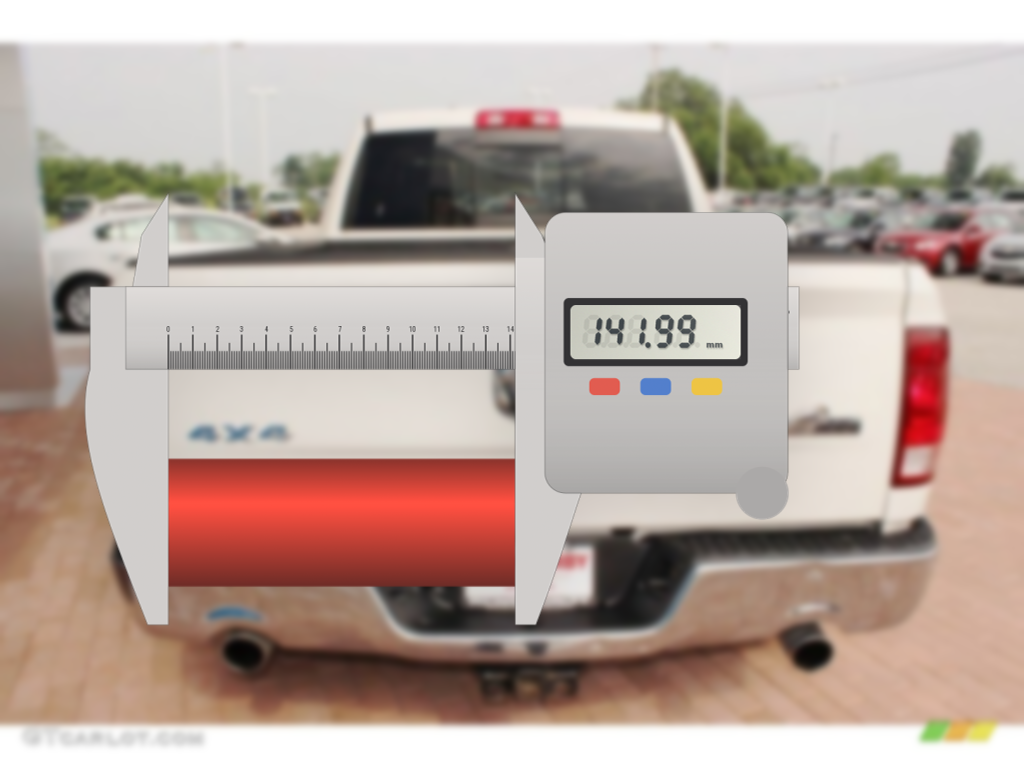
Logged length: 141.99 mm
